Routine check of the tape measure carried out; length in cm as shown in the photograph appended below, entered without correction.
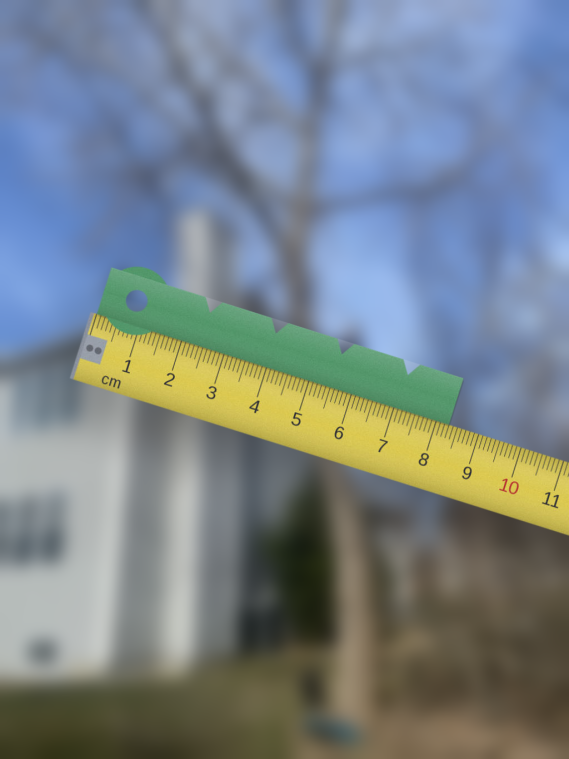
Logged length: 8.3 cm
